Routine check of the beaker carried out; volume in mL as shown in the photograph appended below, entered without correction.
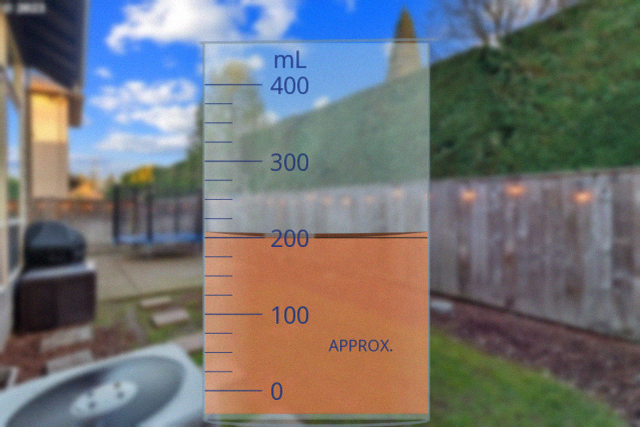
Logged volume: 200 mL
